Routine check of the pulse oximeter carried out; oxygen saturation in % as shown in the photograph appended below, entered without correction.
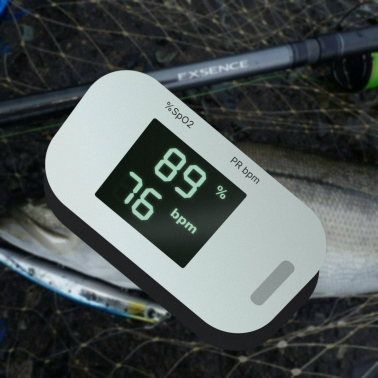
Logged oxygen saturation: 89 %
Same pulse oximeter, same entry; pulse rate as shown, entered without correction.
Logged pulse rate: 76 bpm
